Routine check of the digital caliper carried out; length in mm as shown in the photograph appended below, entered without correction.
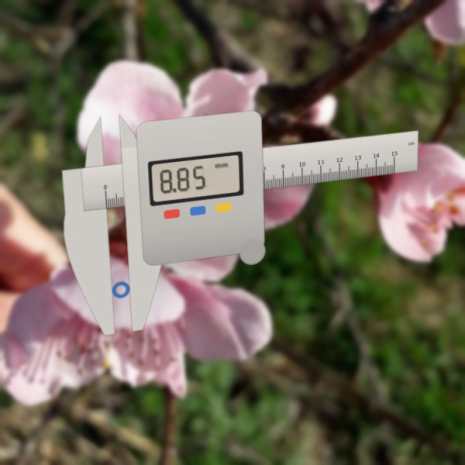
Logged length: 8.85 mm
